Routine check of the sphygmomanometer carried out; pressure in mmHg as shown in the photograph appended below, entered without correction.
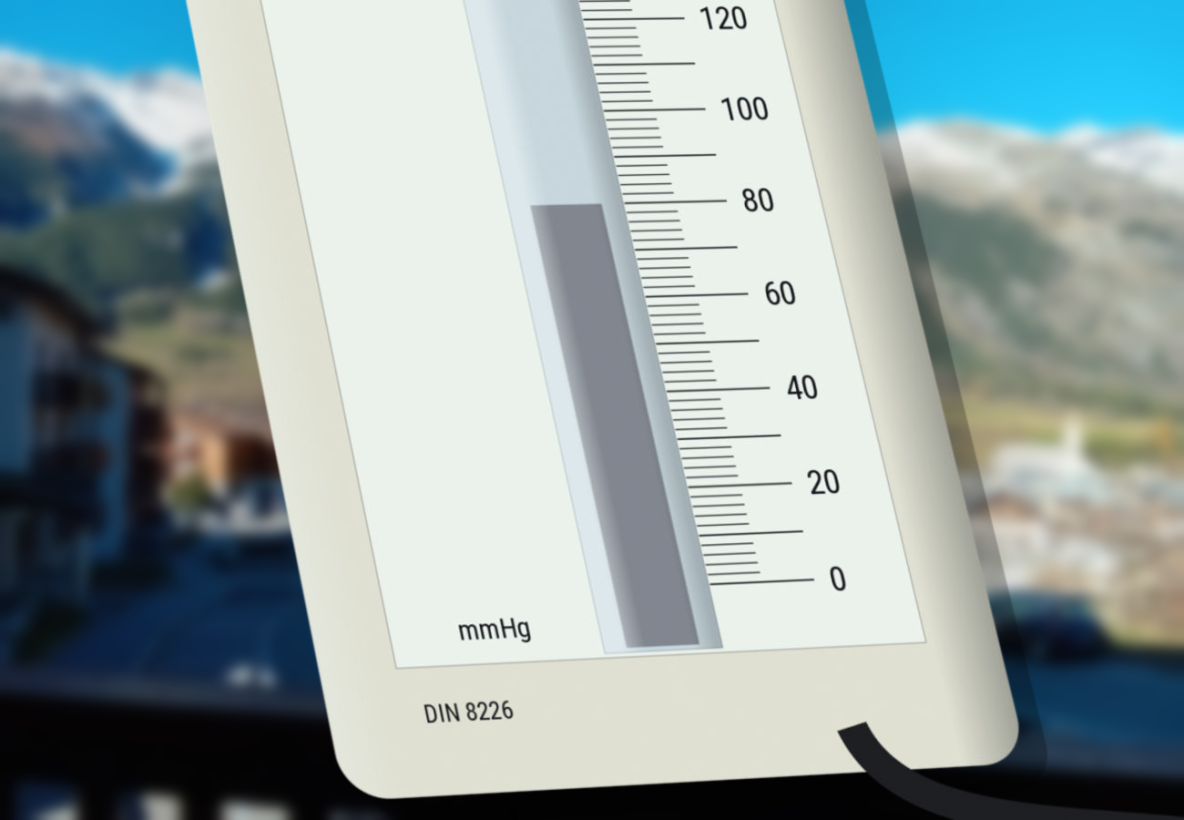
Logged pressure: 80 mmHg
